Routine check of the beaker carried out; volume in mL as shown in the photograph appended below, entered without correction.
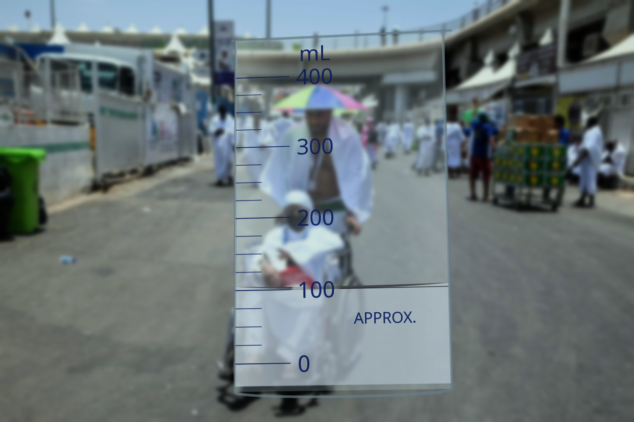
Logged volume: 100 mL
